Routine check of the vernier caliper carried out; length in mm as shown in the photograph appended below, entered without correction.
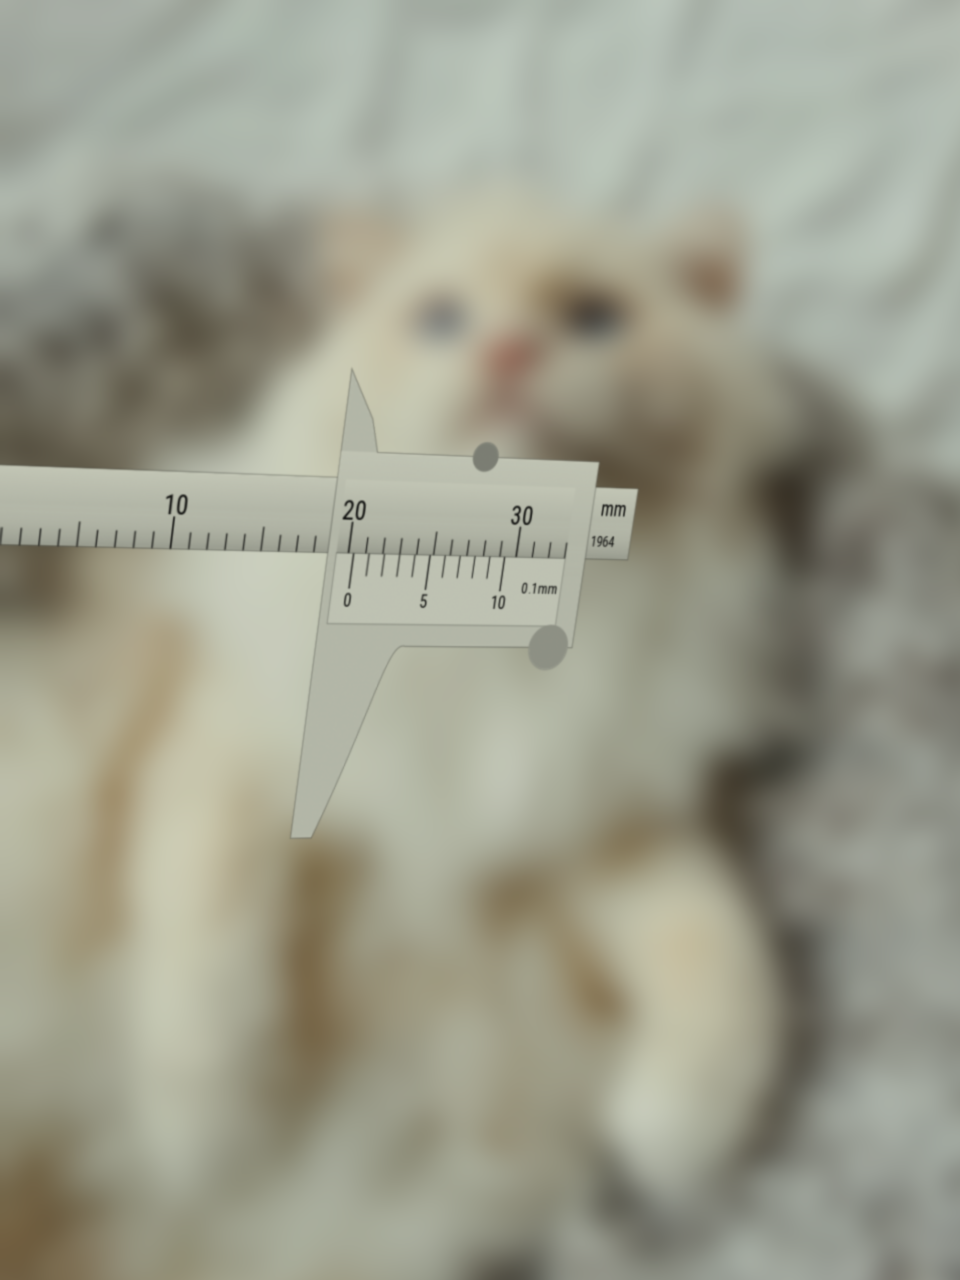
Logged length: 20.3 mm
